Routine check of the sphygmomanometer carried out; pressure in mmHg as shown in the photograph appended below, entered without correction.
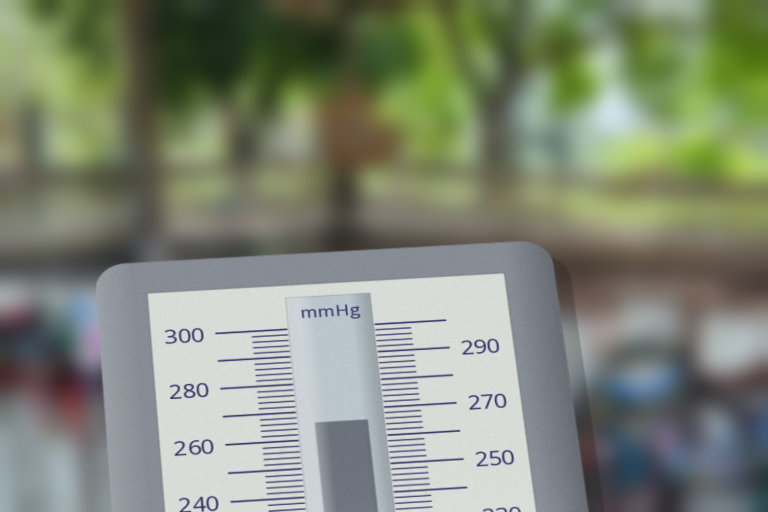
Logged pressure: 266 mmHg
